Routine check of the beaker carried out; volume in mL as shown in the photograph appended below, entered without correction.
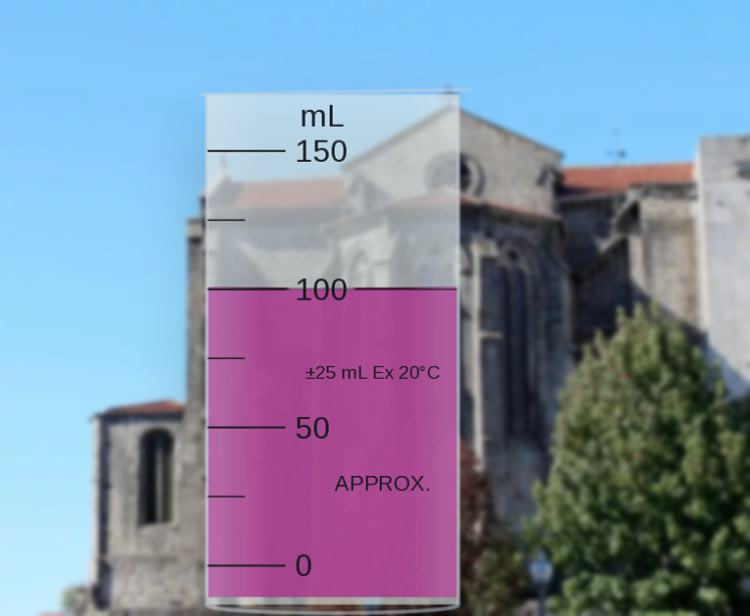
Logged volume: 100 mL
